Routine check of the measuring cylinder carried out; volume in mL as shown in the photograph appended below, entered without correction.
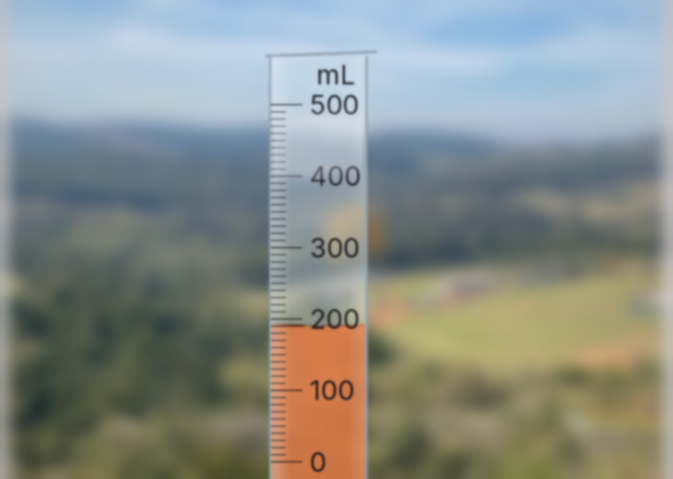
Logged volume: 190 mL
